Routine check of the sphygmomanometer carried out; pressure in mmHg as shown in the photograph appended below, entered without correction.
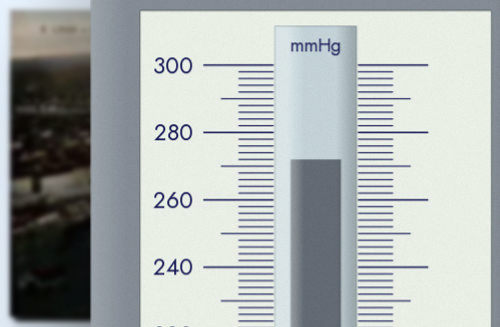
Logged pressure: 272 mmHg
